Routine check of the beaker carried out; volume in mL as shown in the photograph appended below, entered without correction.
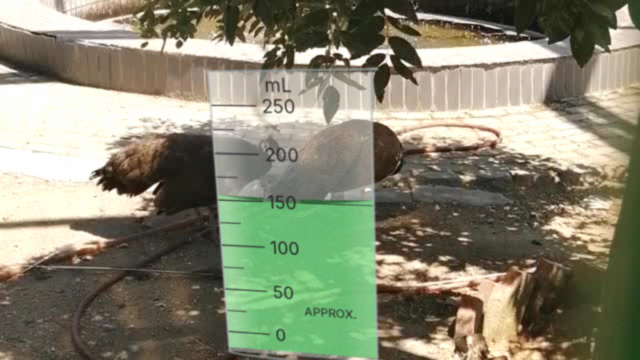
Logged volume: 150 mL
